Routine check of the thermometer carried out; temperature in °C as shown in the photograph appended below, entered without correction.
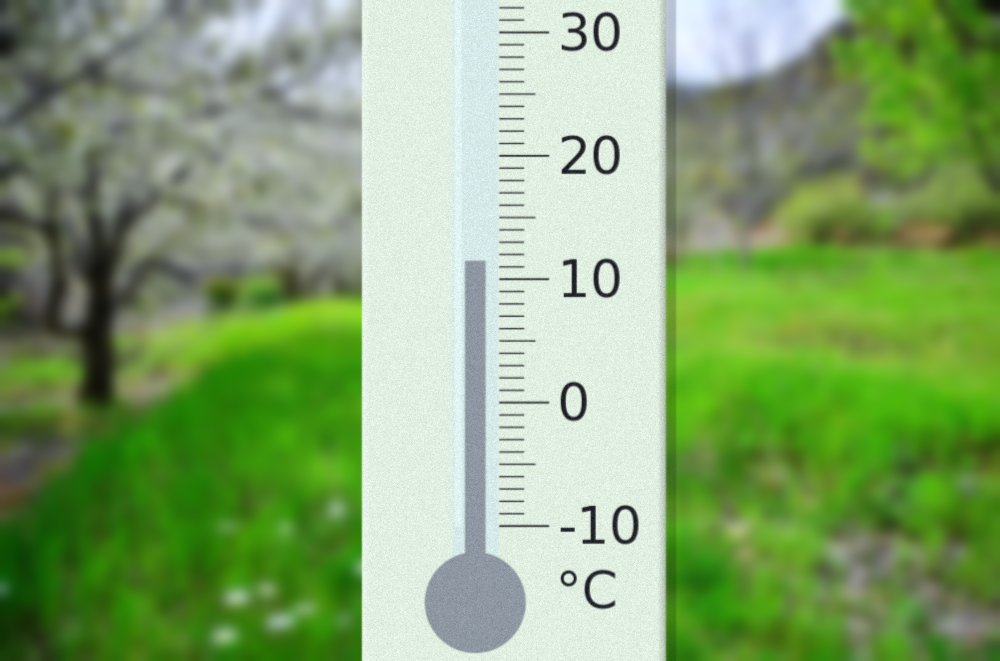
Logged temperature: 11.5 °C
